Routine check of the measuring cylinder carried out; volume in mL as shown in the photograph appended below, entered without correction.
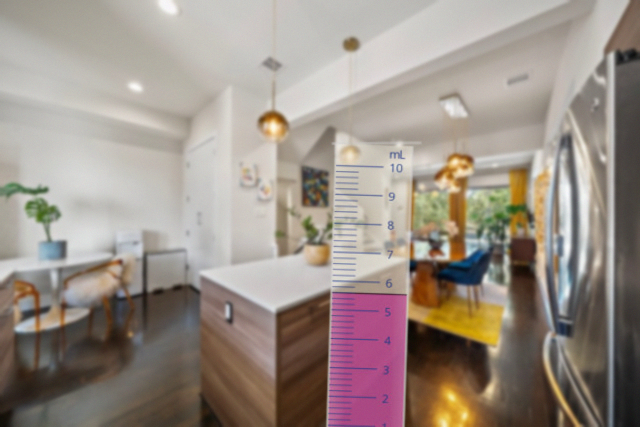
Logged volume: 5.6 mL
